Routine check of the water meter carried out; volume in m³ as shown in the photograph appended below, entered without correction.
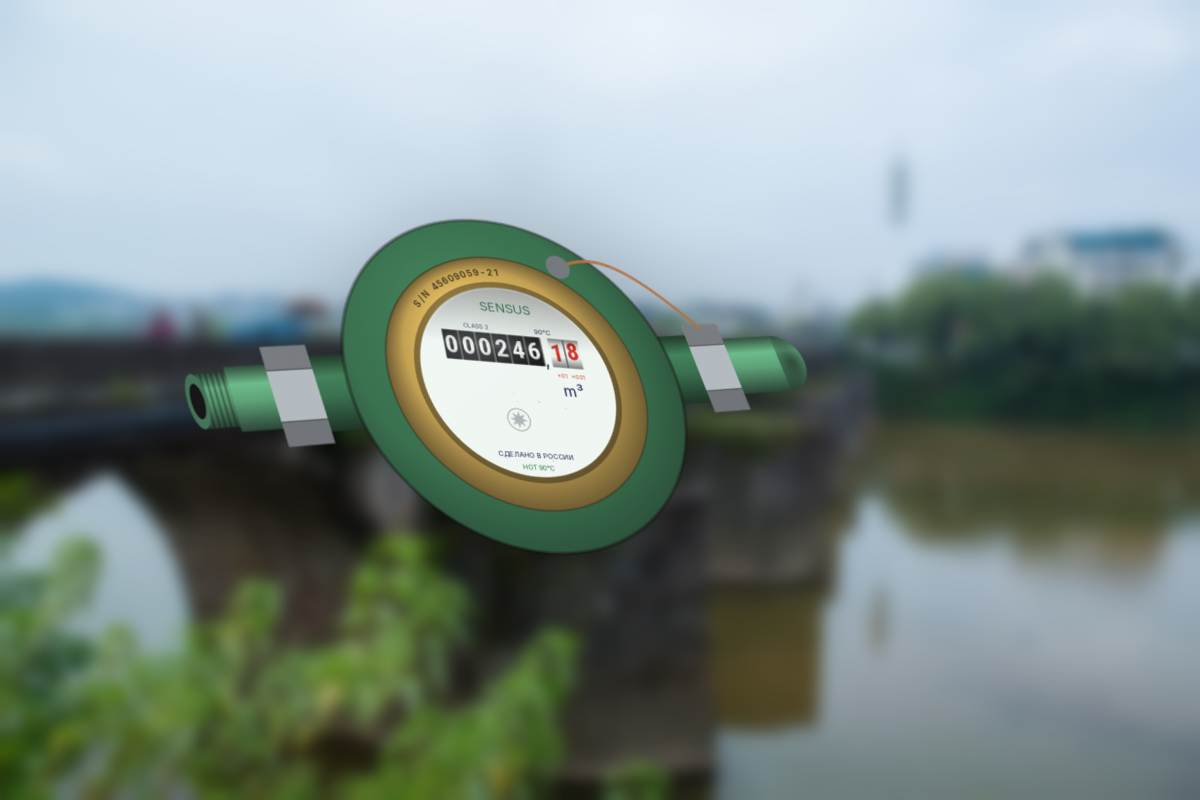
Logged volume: 246.18 m³
